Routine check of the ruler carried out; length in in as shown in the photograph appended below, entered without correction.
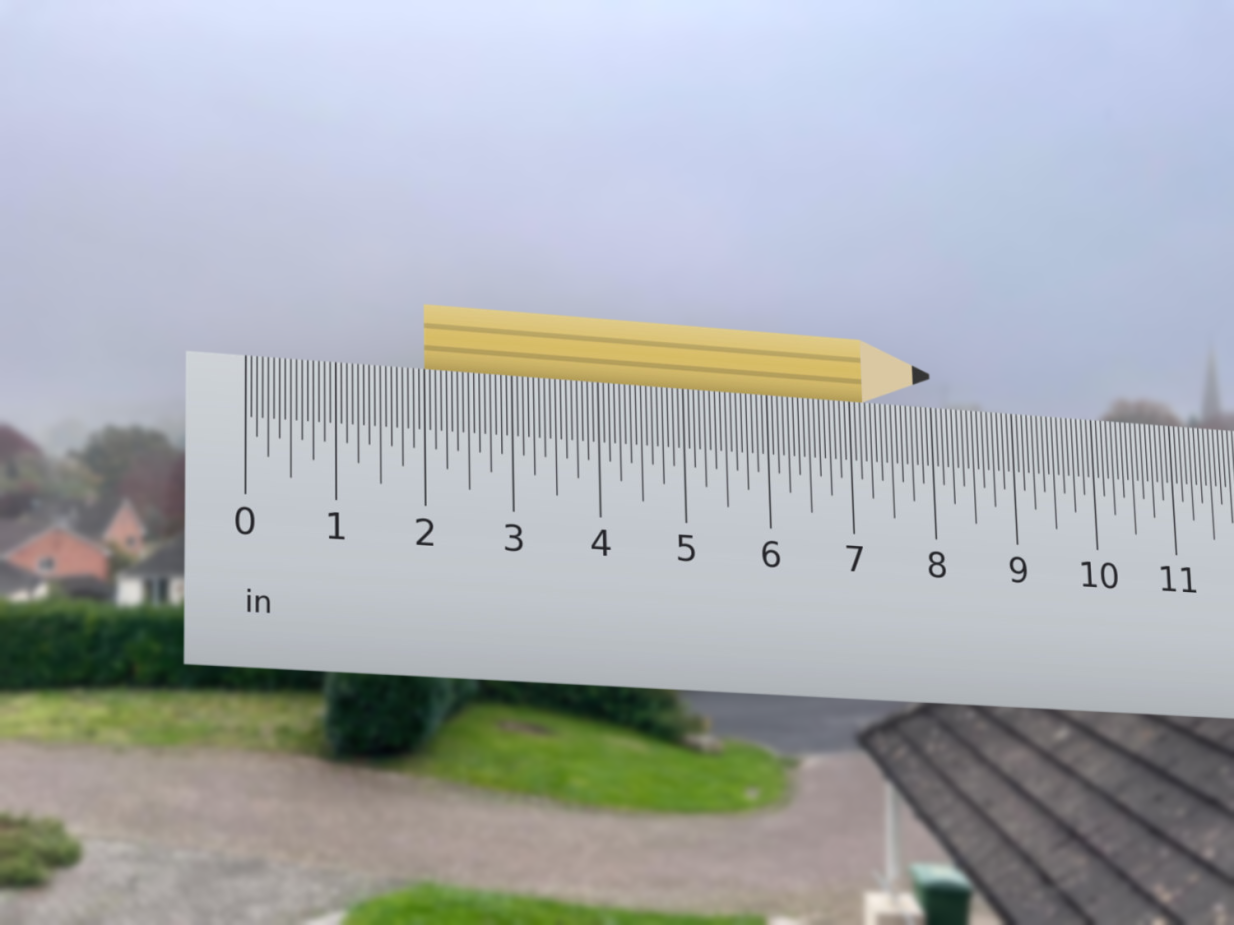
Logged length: 6 in
